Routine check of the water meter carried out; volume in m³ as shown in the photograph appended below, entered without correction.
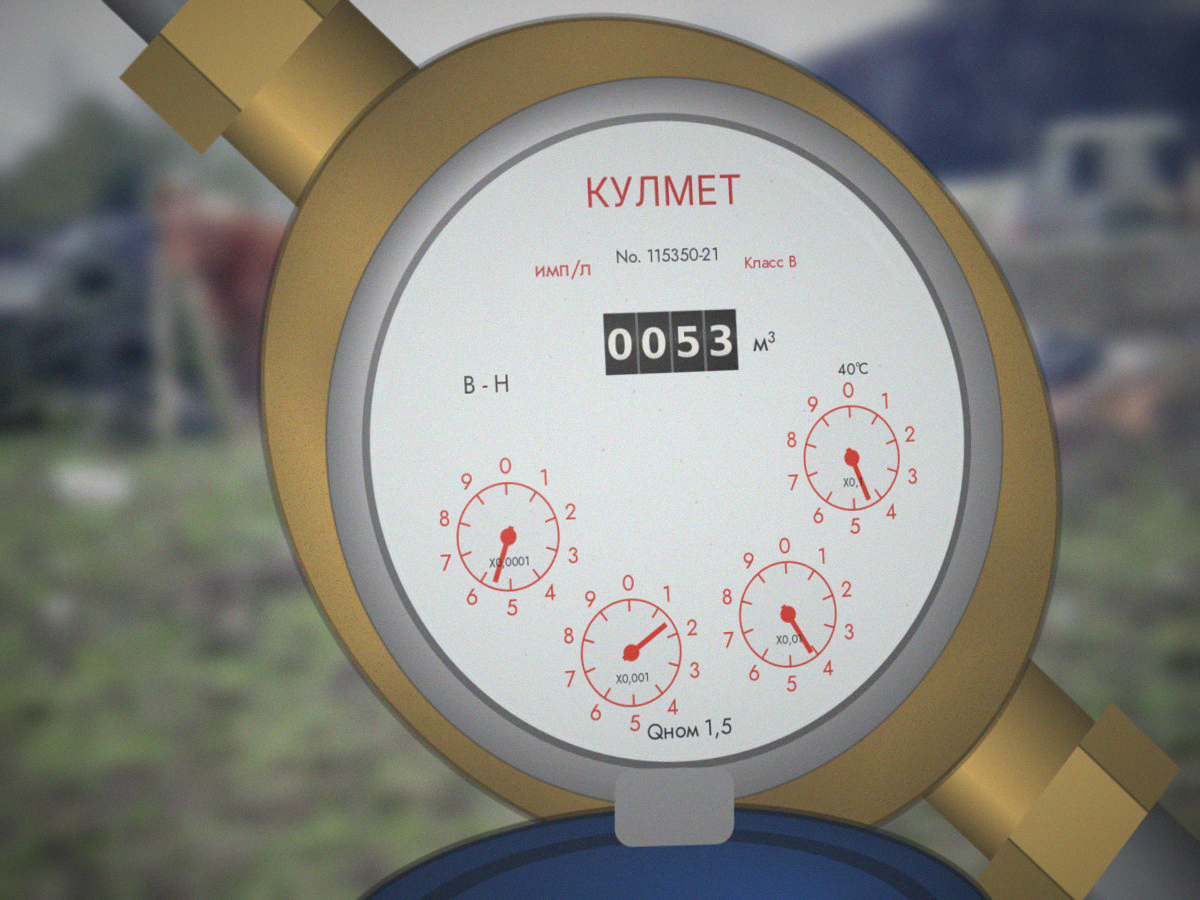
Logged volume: 53.4415 m³
